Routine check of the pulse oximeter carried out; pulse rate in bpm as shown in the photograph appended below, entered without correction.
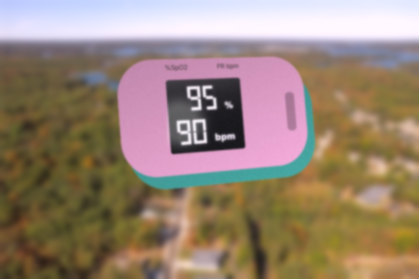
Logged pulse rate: 90 bpm
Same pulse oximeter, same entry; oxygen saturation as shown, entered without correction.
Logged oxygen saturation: 95 %
